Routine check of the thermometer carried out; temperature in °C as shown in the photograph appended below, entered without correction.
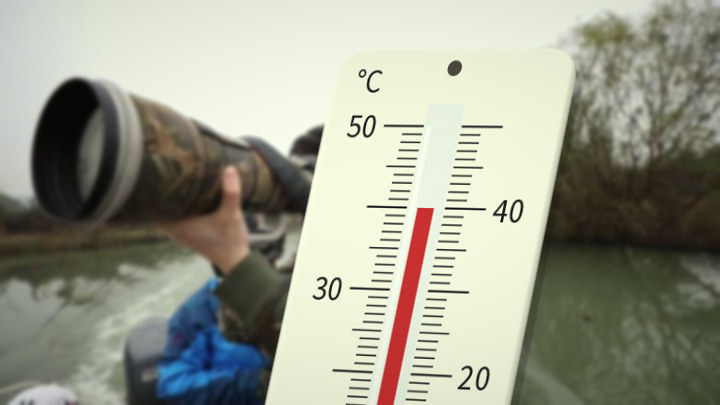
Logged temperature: 40 °C
